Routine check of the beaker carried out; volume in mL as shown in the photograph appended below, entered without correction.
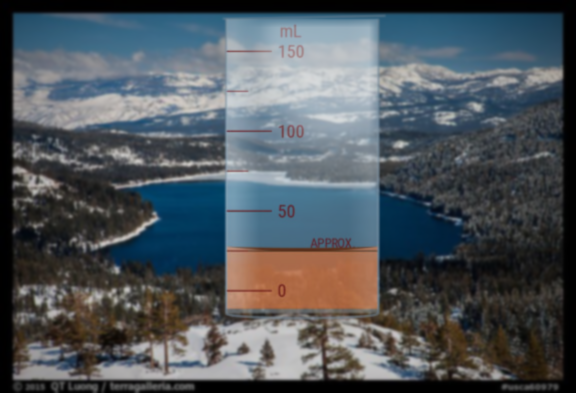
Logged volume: 25 mL
